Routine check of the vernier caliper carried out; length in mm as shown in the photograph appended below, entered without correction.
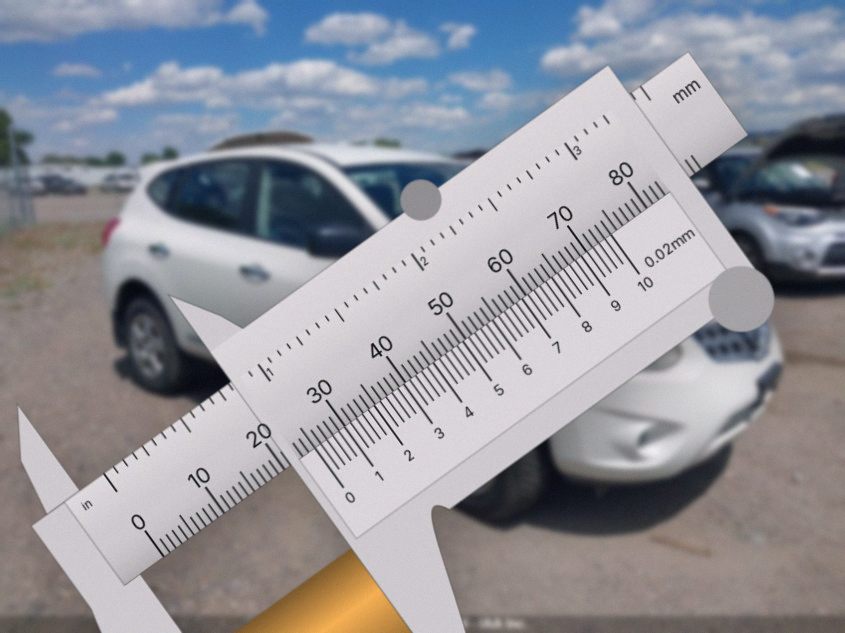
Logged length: 25.0 mm
